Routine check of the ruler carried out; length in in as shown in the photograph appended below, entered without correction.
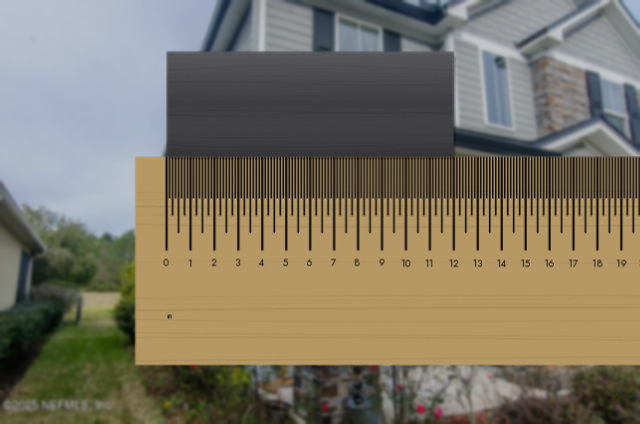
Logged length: 12 in
